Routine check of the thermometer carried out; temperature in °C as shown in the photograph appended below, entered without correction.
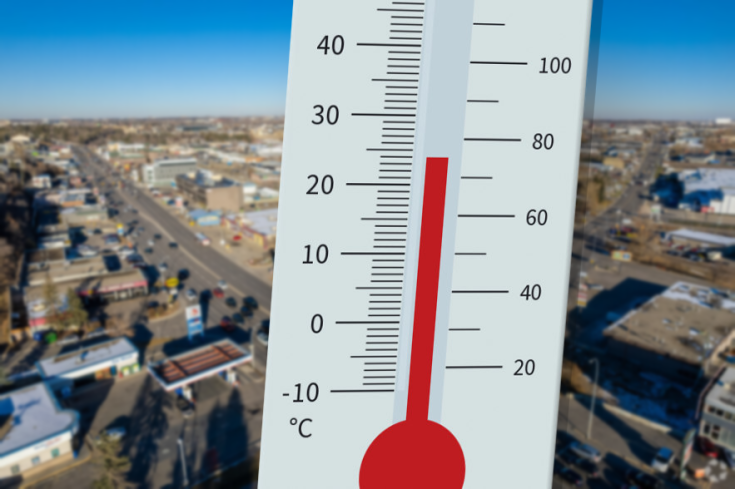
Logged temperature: 24 °C
